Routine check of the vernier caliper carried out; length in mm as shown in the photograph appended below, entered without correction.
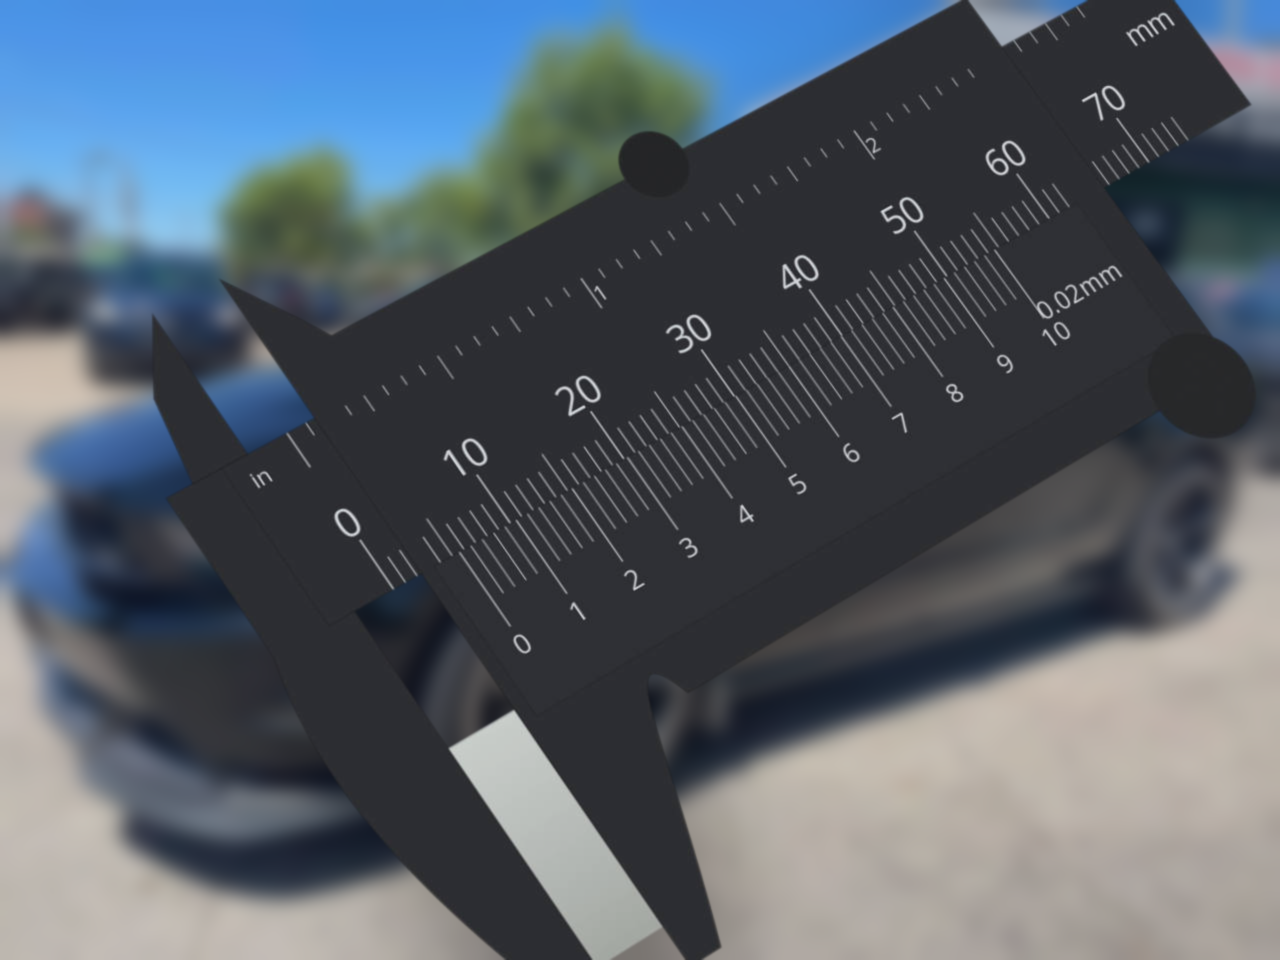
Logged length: 5.6 mm
